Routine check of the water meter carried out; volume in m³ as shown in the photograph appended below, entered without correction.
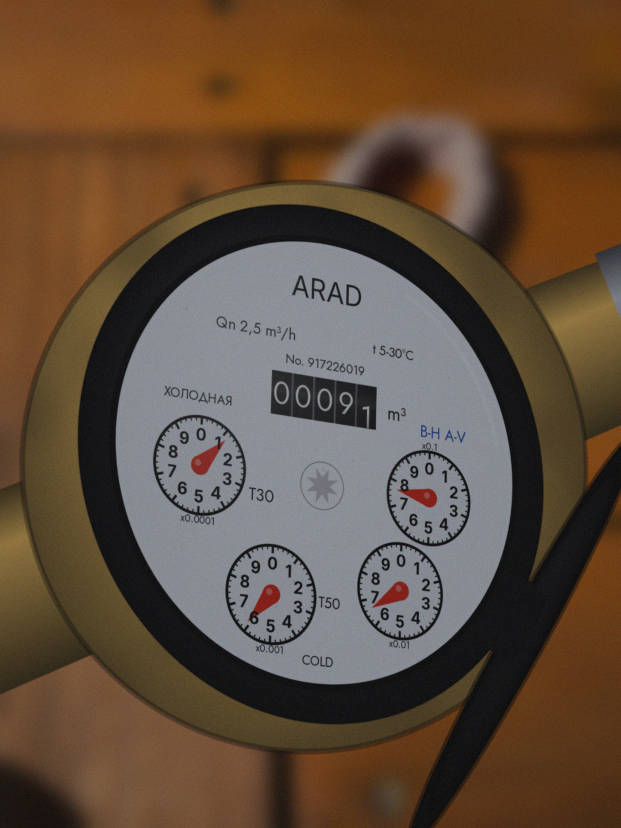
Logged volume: 90.7661 m³
